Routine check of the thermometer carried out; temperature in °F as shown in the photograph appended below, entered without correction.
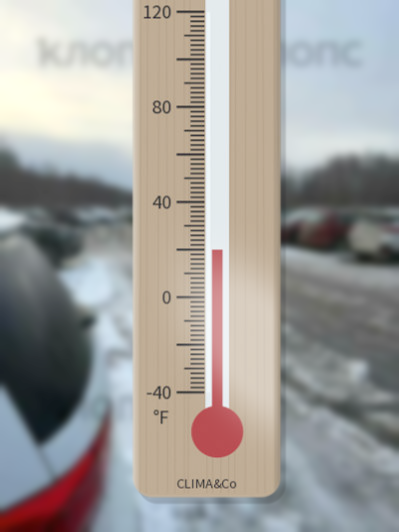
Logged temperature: 20 °F
